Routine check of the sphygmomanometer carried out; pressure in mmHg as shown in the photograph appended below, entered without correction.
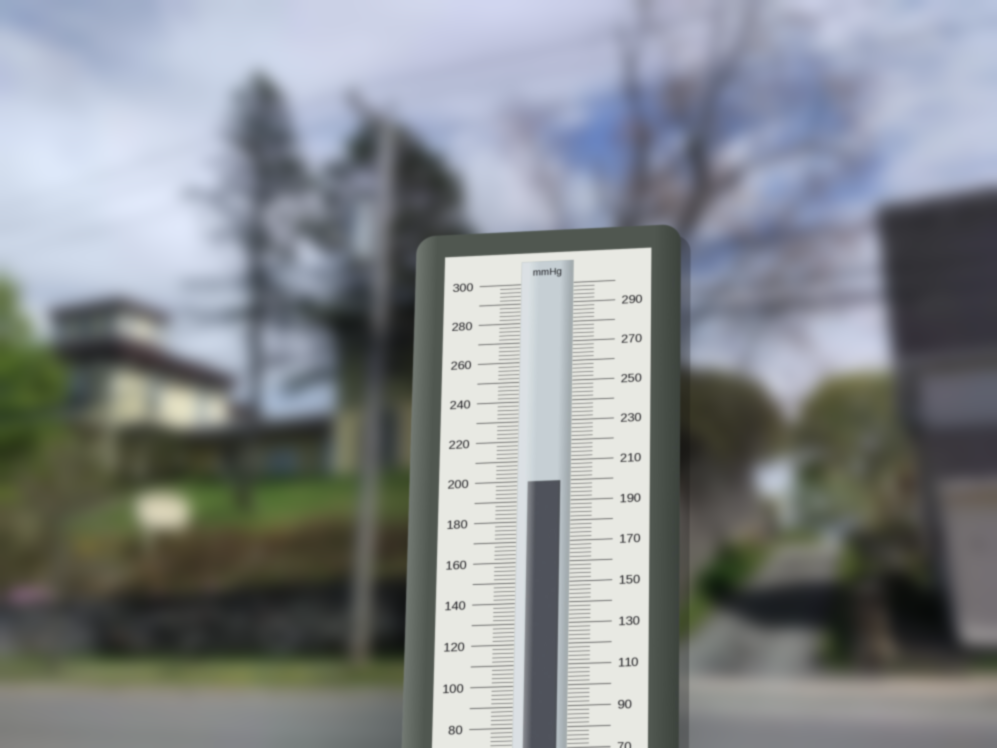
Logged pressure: 200 mmHg
